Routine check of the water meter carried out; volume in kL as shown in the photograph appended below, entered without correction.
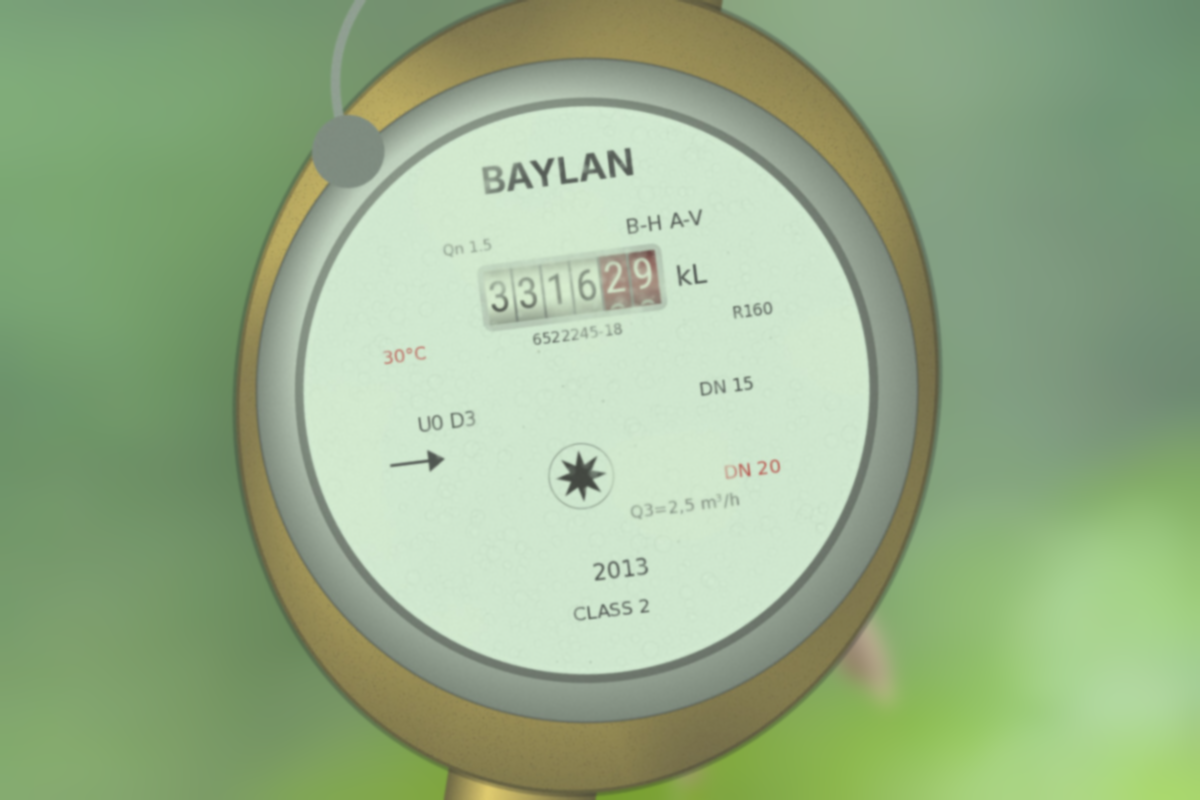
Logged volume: 3316.29 kL
